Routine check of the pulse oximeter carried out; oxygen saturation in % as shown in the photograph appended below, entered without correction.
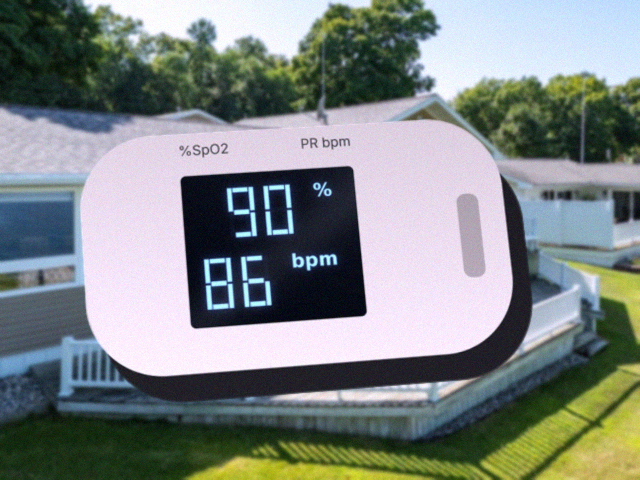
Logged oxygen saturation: 90 %
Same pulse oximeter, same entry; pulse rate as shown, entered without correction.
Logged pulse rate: 86 bpm
